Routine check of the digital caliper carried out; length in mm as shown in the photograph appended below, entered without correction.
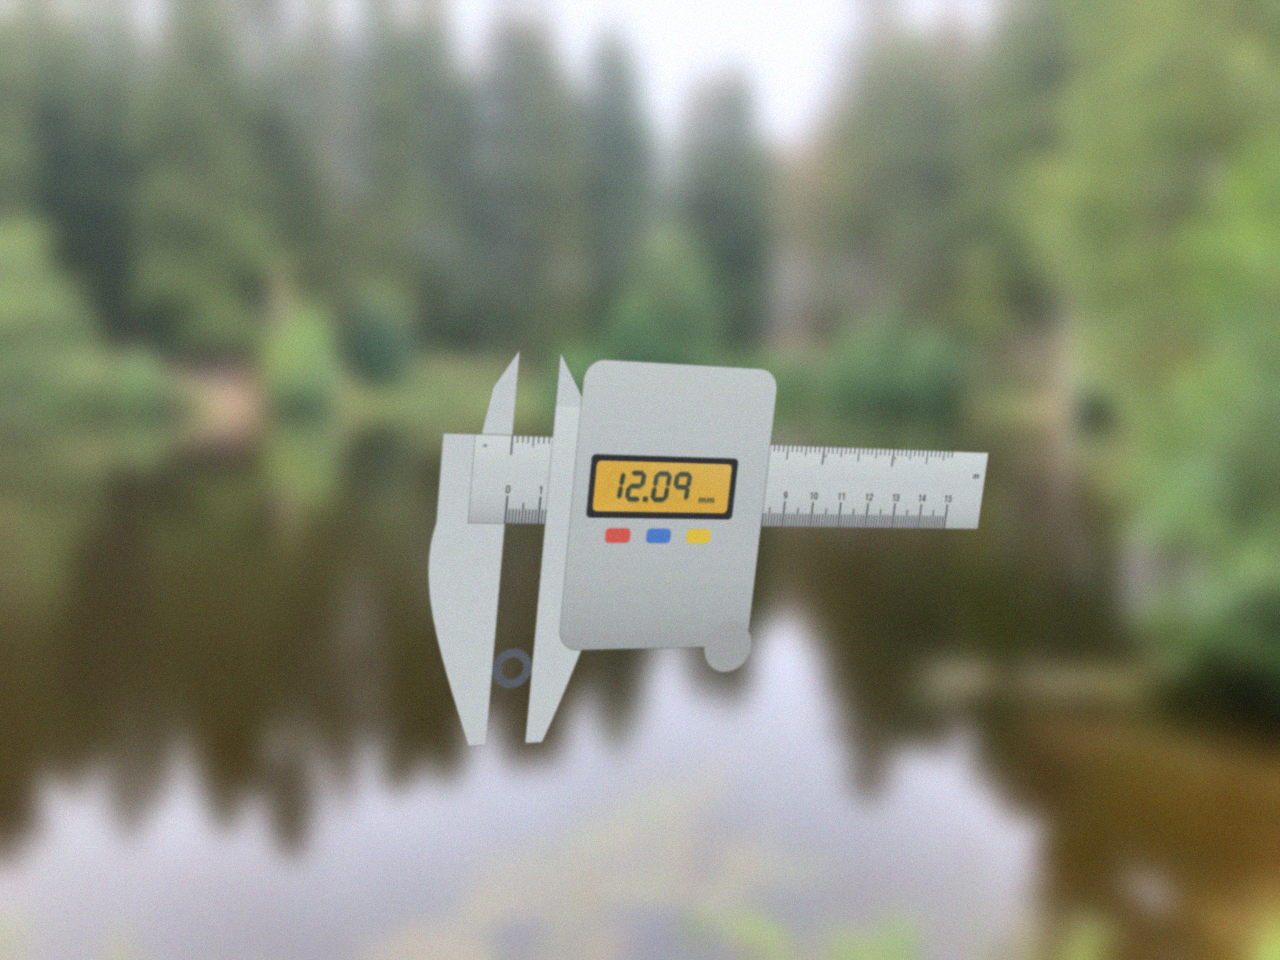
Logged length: 12.09 mm
